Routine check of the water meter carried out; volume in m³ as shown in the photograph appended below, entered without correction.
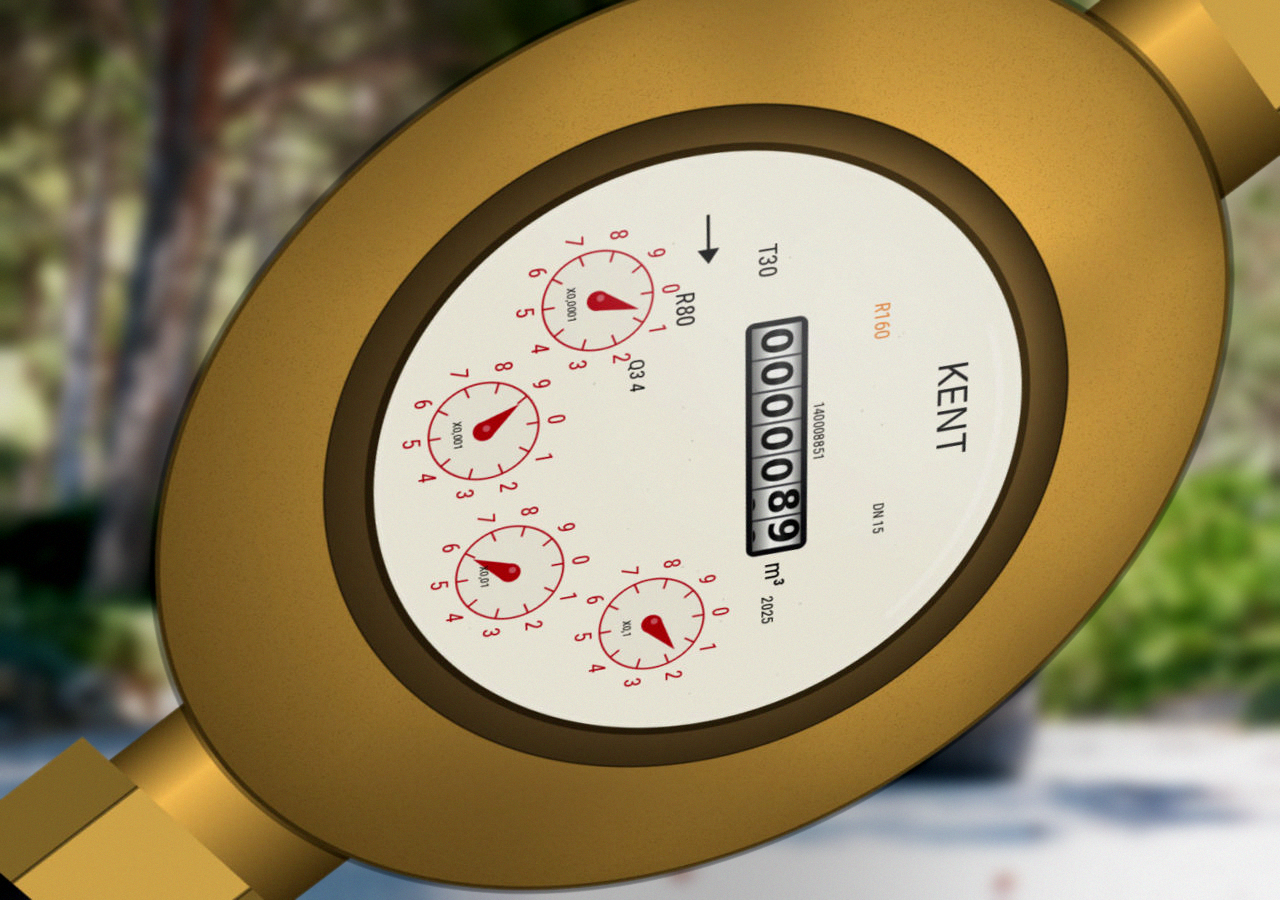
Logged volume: 89.1590 m³
